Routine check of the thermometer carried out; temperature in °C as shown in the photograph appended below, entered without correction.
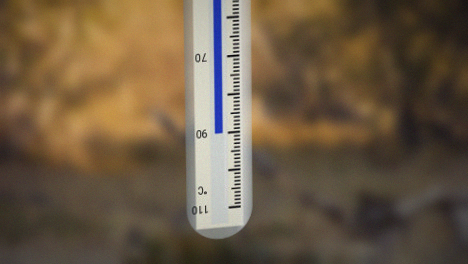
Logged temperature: 90 °C
